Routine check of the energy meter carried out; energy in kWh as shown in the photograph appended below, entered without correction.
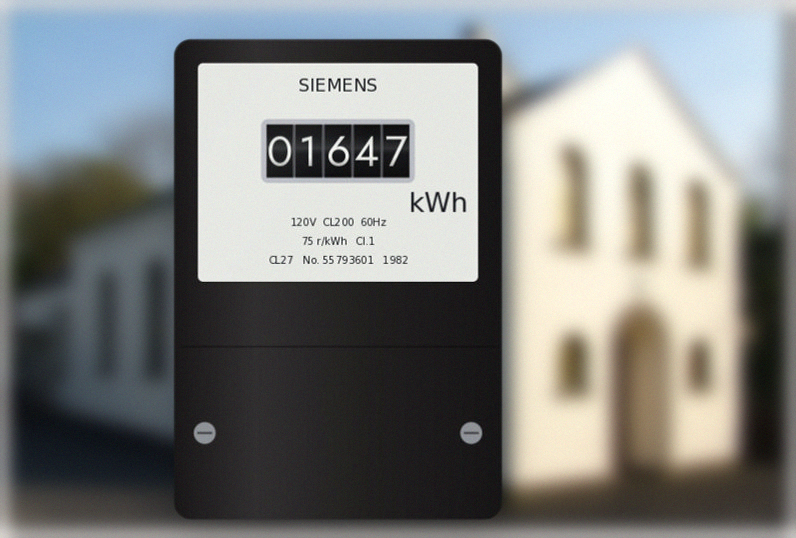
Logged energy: 1647 kWh
